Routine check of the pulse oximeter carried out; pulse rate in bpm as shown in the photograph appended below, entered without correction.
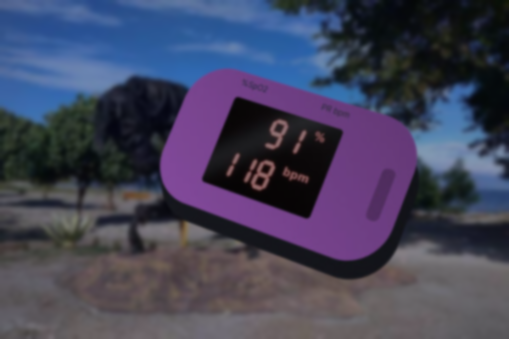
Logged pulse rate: 118 bpm
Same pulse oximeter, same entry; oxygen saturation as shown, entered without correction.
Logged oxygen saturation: 91 %
